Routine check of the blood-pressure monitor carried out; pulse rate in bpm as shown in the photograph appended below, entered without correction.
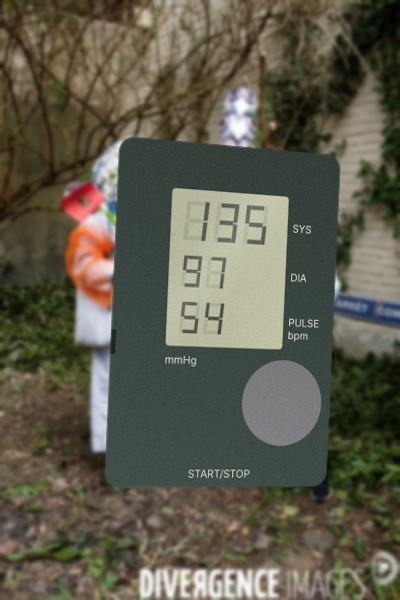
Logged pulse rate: 54 bpm
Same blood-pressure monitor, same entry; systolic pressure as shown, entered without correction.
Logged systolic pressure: 135 mmHg
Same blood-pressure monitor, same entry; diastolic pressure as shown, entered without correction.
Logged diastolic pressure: 97 mmHg
